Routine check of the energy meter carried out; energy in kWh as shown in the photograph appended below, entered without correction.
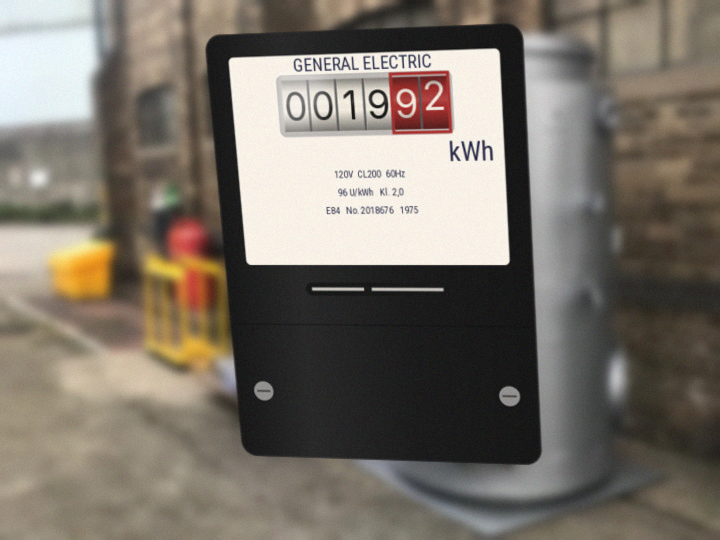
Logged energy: 19.92 kWh
